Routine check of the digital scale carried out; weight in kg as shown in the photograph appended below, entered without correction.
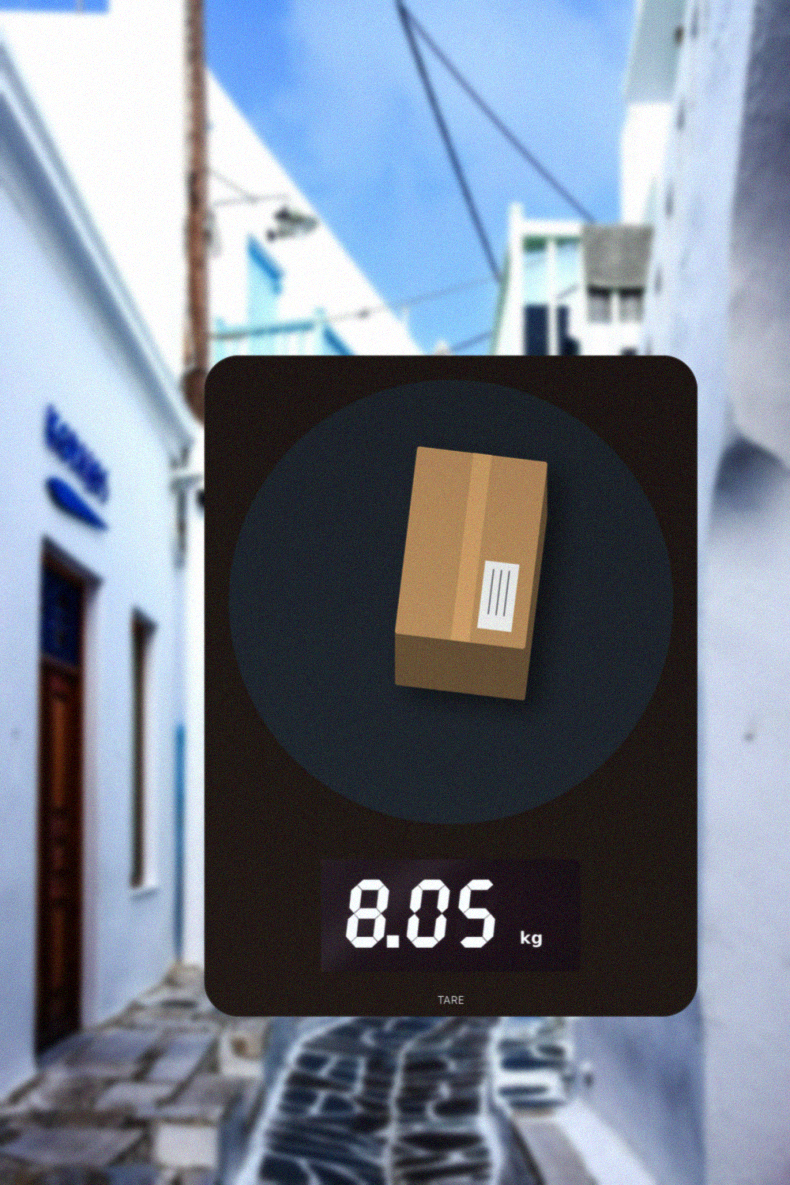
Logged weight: 8.05 kg
